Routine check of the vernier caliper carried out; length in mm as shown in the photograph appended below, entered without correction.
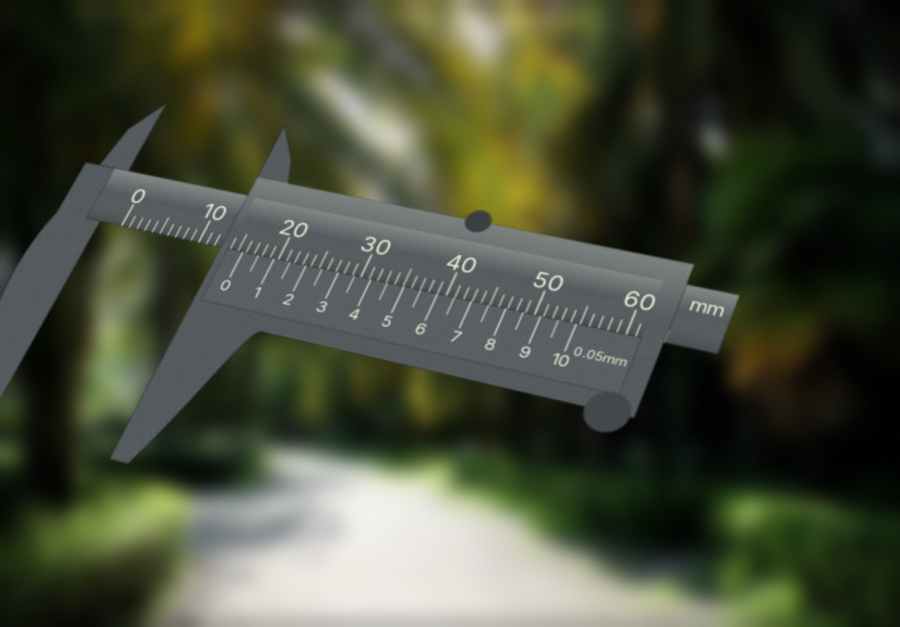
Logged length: 15.6 mm
